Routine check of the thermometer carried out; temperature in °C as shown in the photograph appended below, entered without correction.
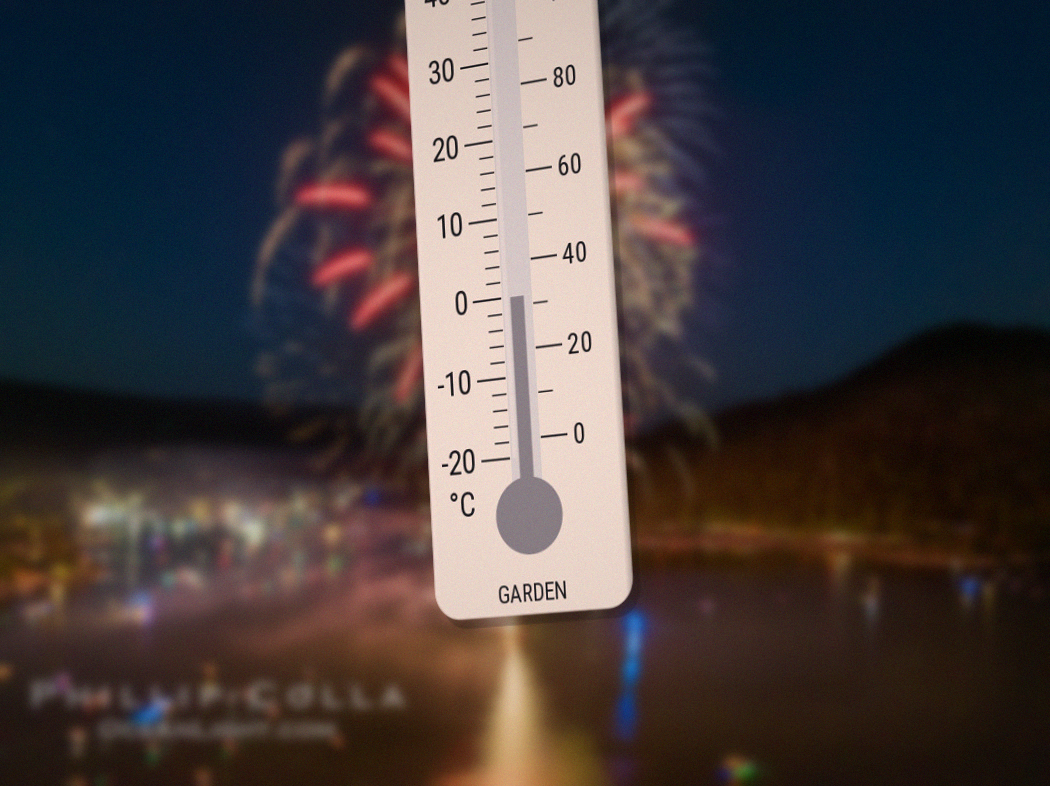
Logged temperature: 0 °C
